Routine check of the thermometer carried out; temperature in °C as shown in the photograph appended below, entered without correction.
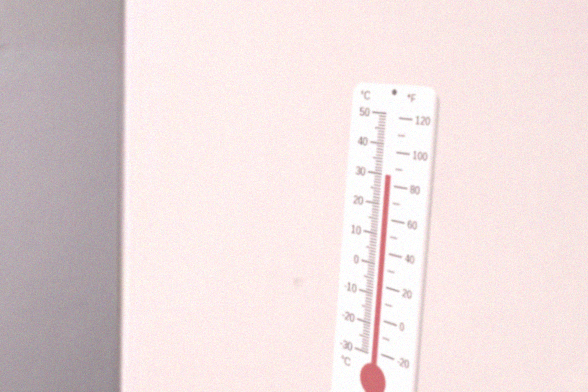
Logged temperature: 30 °C
